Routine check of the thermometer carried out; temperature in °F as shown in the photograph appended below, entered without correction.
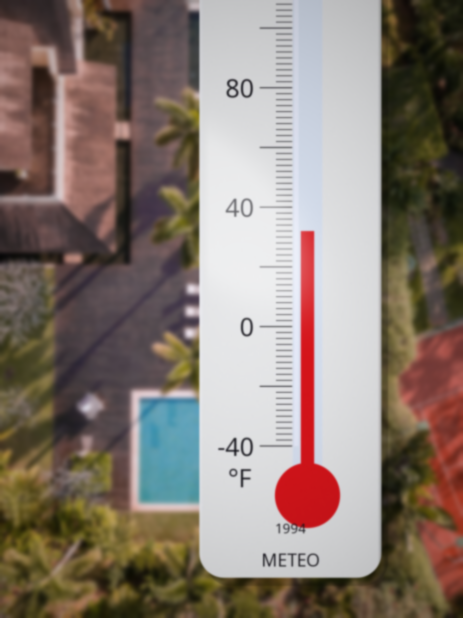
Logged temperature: 32 °F
